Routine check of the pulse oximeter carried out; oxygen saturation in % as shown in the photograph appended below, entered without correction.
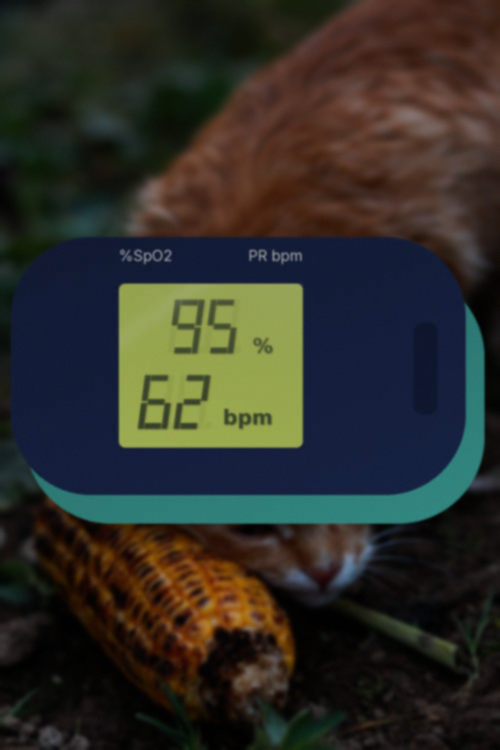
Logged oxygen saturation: 95 %
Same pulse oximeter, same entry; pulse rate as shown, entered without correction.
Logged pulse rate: 62 bpm
